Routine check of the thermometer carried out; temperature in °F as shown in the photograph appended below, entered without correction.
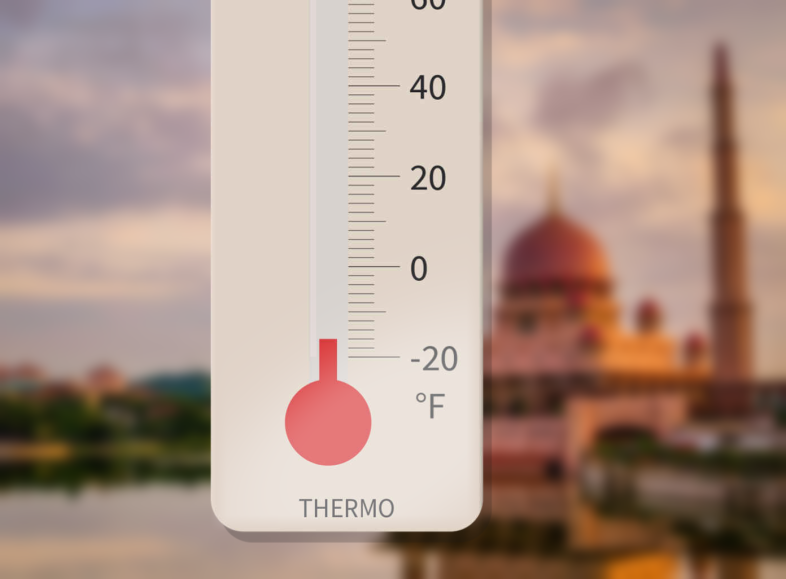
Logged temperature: -16 °F
